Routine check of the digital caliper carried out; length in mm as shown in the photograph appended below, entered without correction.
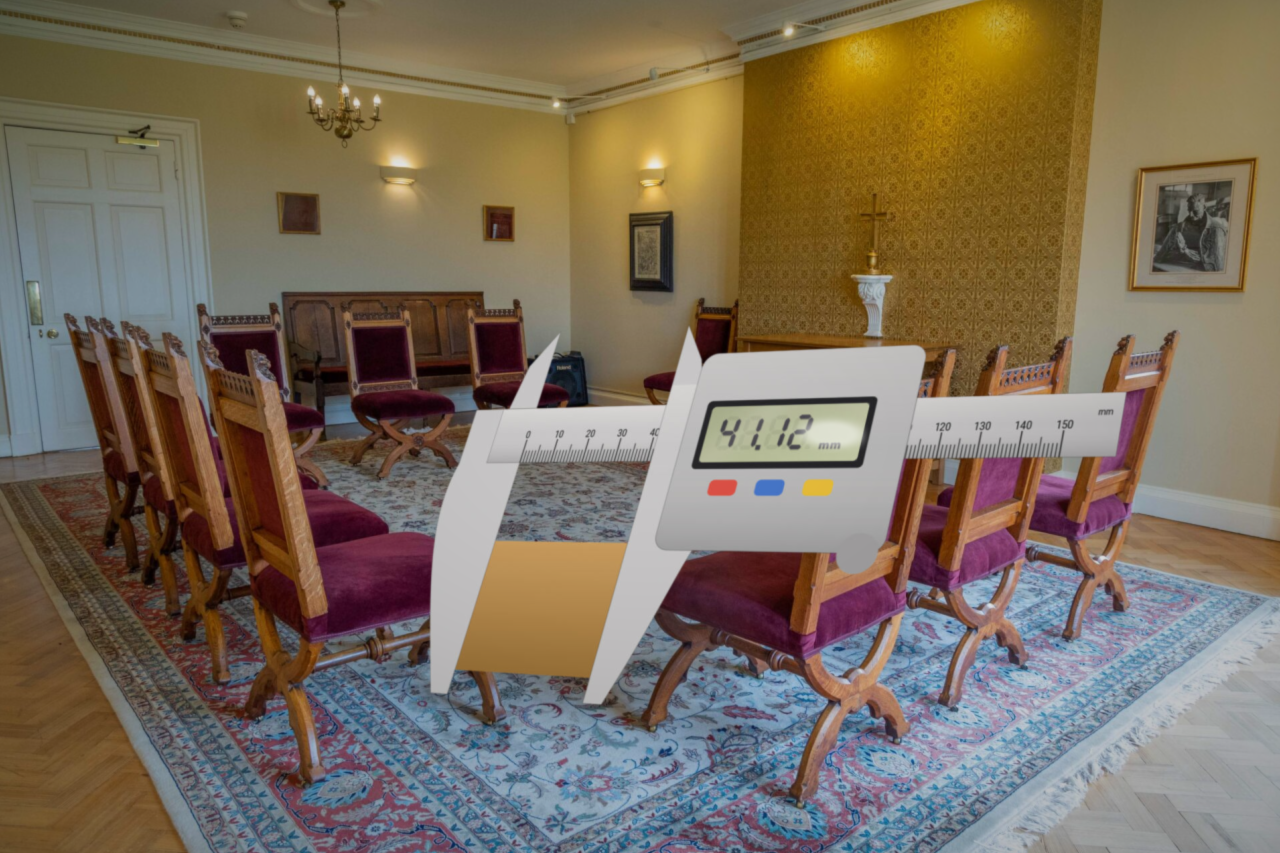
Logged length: 41.12 mm
